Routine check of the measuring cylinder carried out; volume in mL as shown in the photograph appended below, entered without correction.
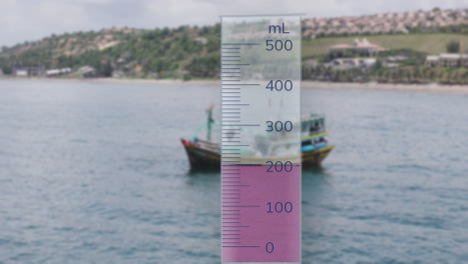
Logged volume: 200 mL
